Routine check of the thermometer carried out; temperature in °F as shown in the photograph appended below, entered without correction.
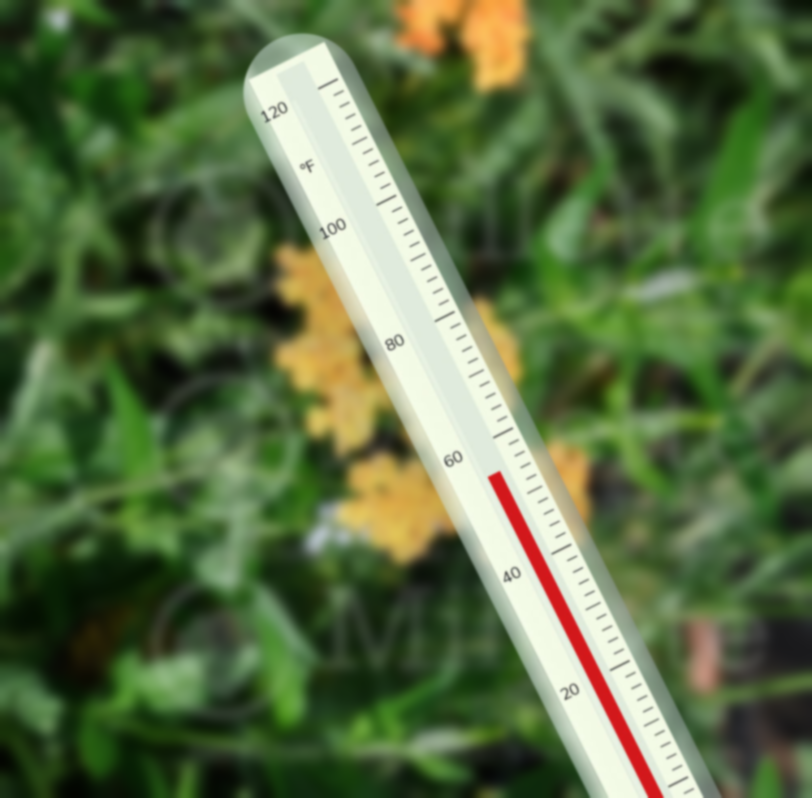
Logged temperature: 55 °F
